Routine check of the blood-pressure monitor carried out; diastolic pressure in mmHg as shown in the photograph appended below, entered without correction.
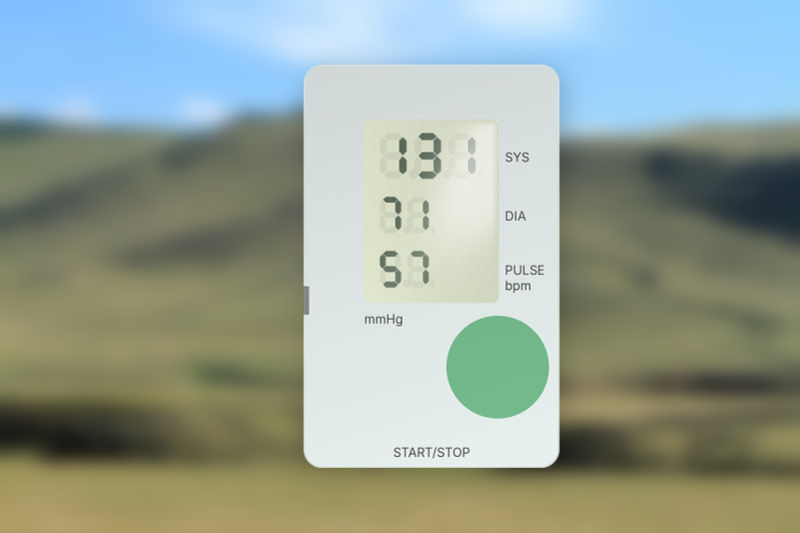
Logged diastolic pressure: 71 mmHg
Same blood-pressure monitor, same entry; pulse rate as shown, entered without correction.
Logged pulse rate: 57 bpm
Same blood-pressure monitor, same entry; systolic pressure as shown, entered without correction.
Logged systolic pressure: 131 mmHg
